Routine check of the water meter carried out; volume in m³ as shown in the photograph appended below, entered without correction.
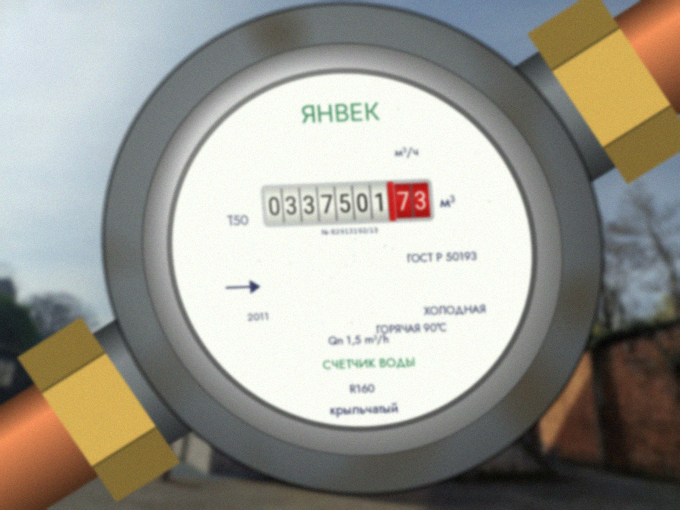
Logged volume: 337501.73 m³
